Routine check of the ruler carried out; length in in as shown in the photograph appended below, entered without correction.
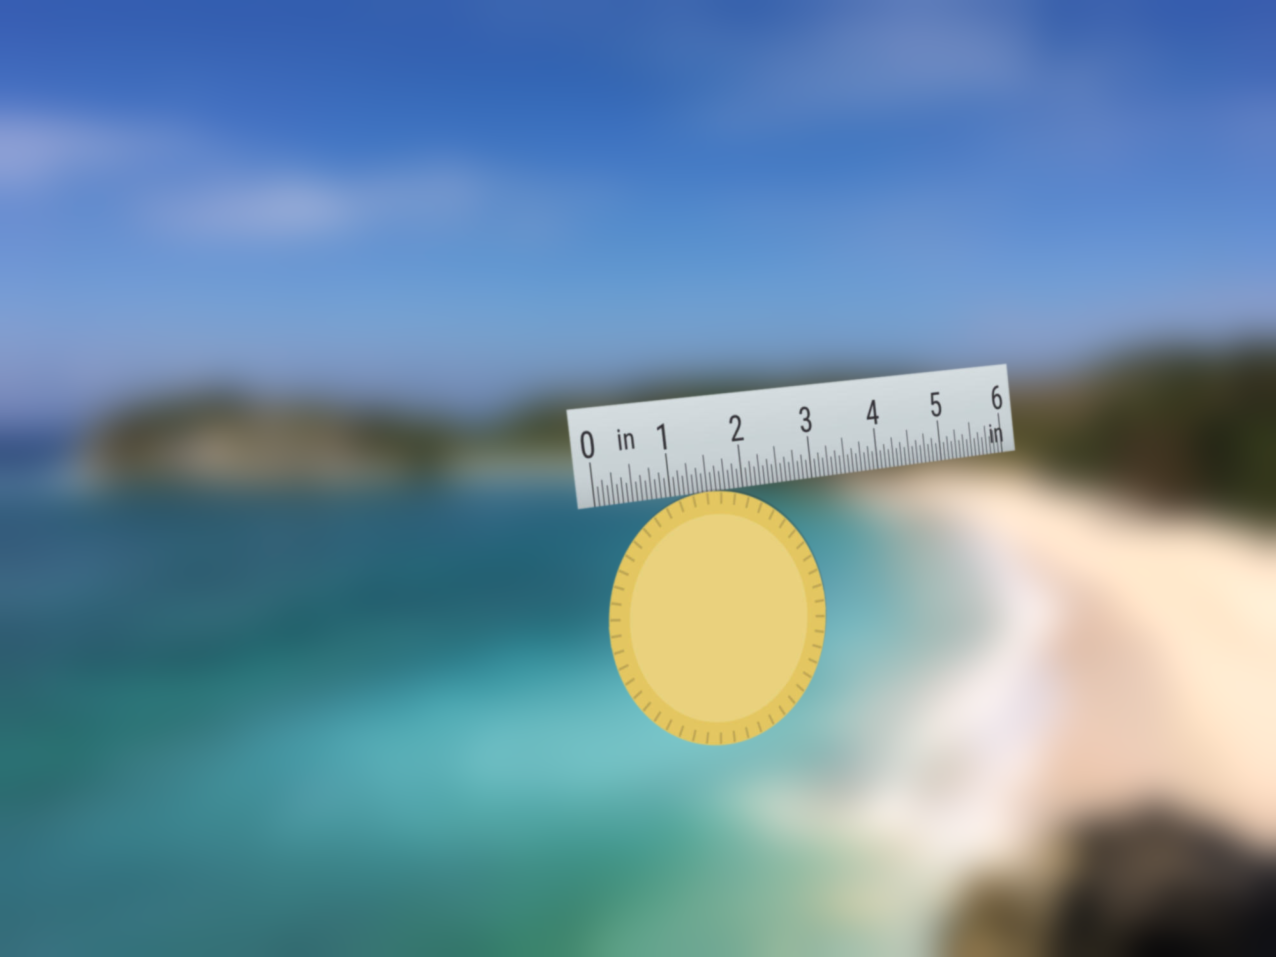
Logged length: 3 in
